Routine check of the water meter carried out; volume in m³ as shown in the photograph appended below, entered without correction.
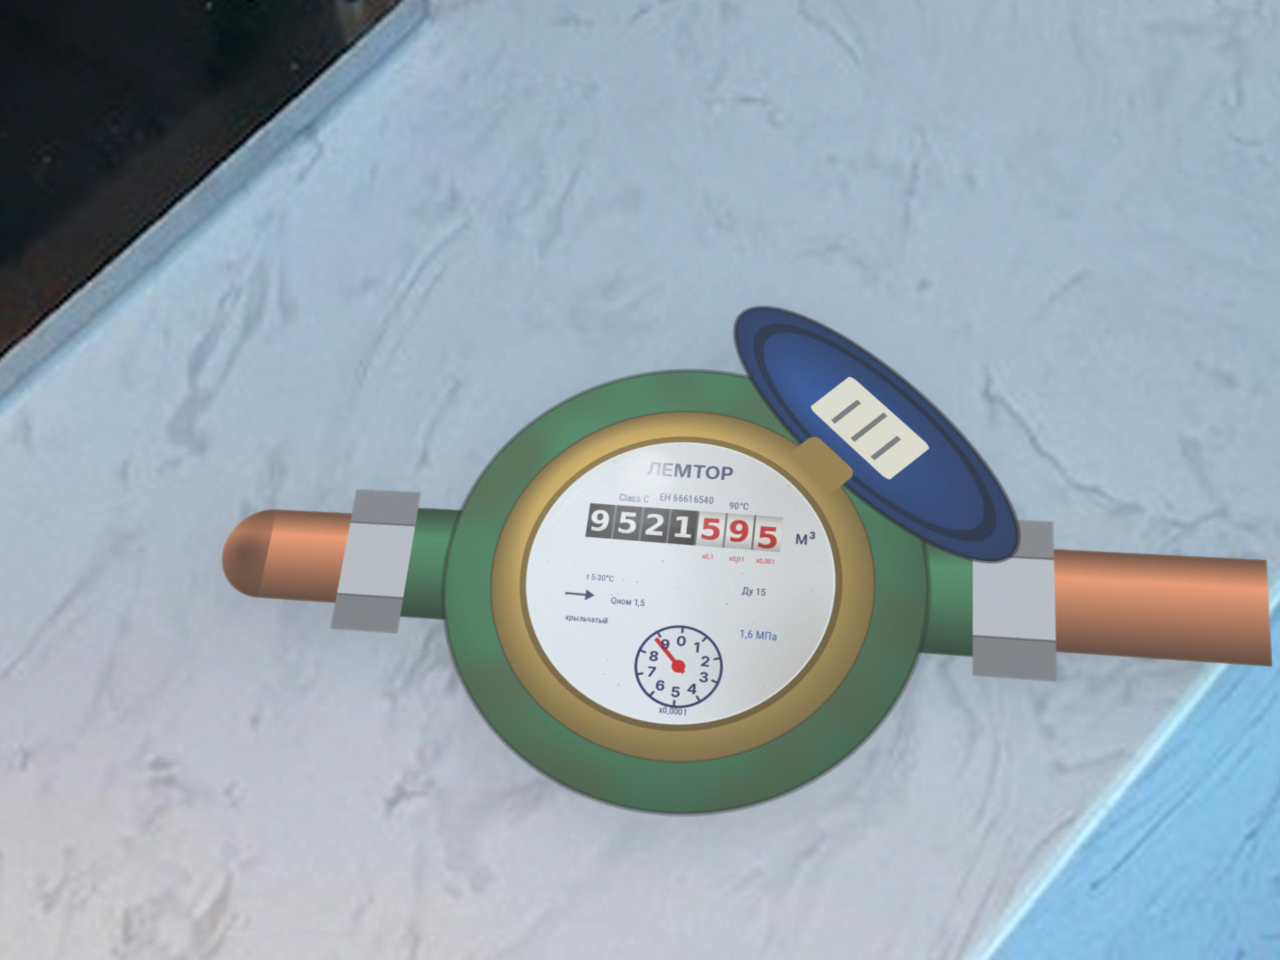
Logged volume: 9521.5948 m³
